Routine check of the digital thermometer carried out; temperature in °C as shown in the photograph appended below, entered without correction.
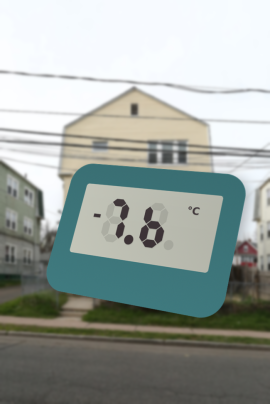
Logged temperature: -7.6 °C
